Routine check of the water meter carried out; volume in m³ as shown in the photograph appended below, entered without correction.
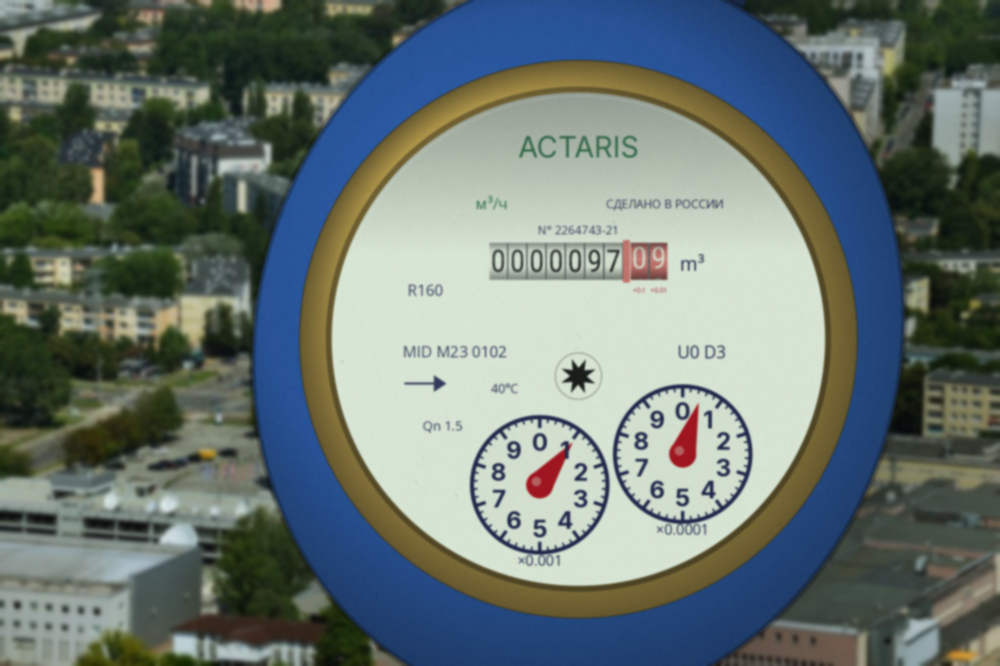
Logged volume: 97.0910 m³
